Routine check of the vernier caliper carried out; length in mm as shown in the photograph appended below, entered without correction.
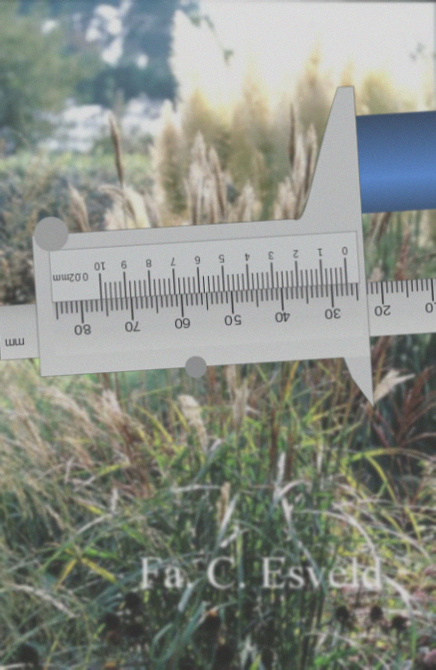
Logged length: 27.0 mm
